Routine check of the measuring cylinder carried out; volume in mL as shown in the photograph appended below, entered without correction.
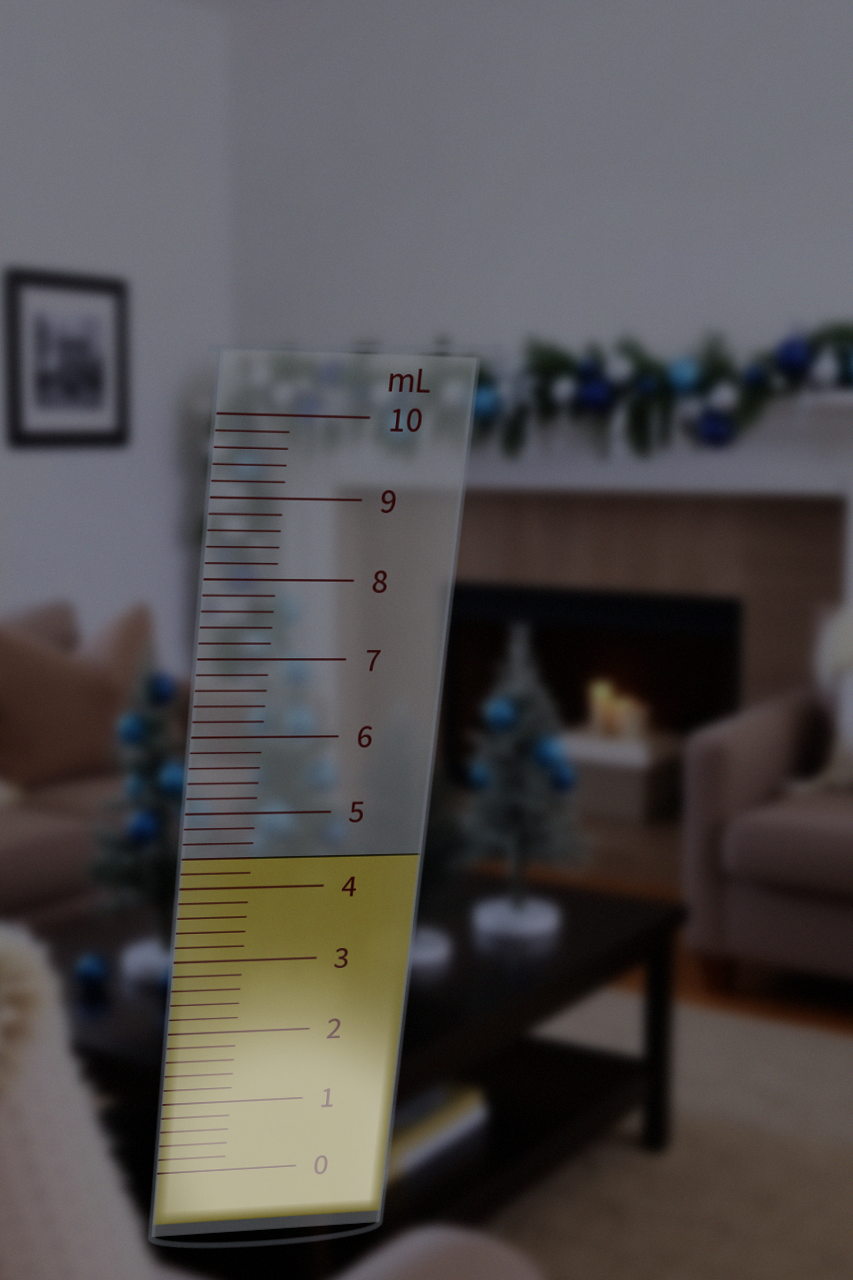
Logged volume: 4.4 mL
